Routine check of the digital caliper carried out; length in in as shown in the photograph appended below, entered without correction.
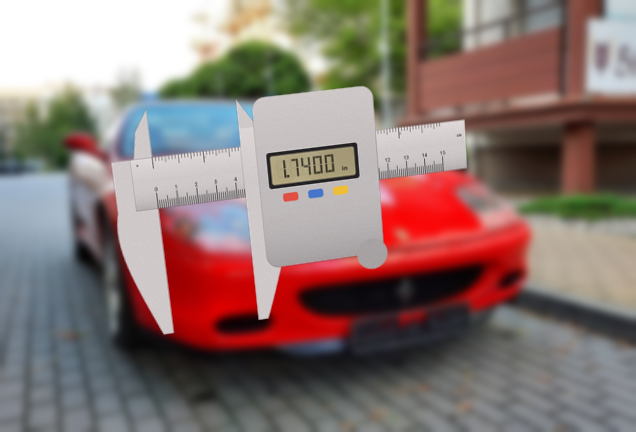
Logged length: 1.7400 in
